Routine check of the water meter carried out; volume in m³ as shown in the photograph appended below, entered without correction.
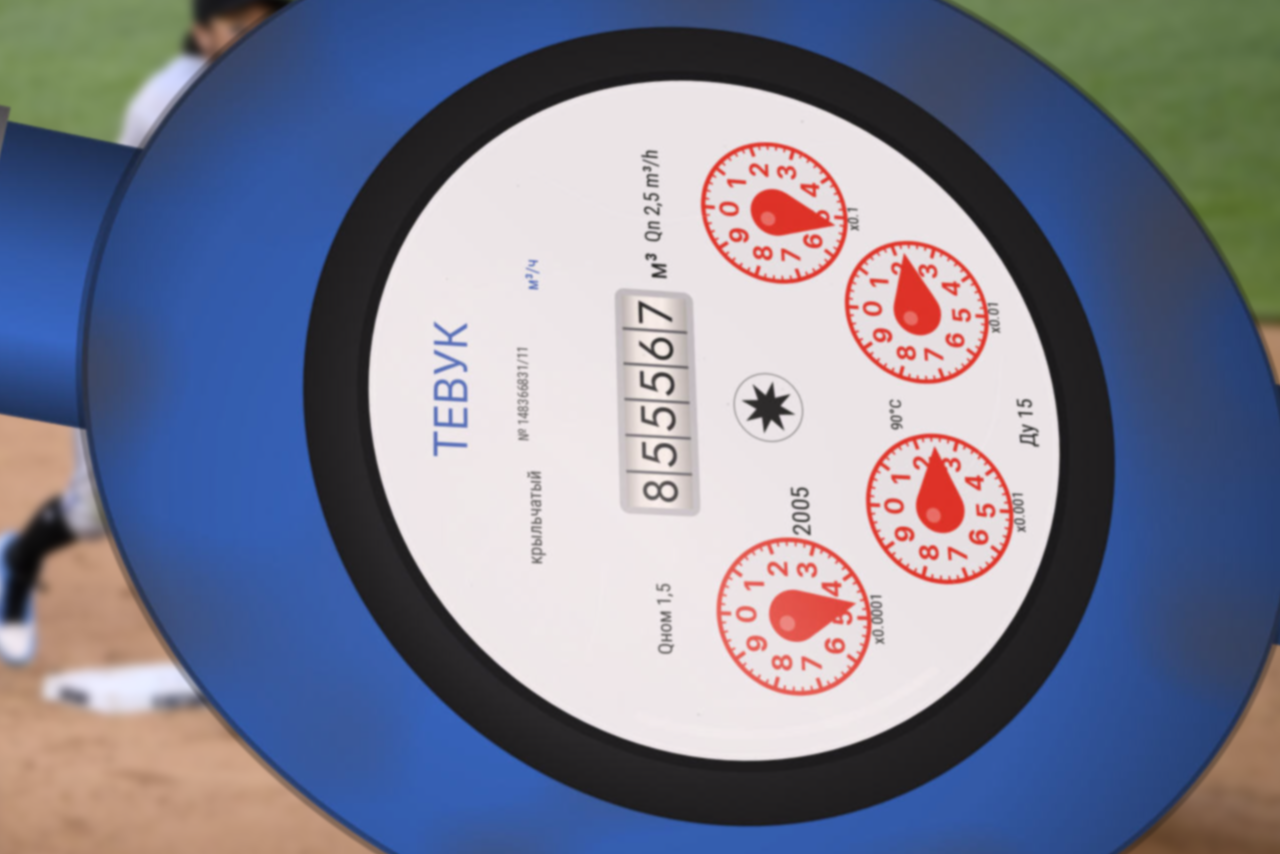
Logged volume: 855567.5224 m³
